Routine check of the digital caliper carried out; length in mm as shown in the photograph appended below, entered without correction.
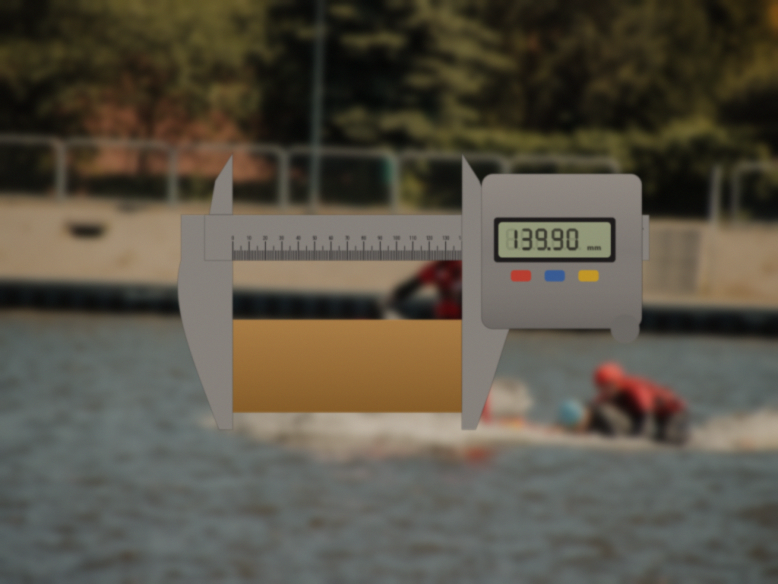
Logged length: 139.90 mm
